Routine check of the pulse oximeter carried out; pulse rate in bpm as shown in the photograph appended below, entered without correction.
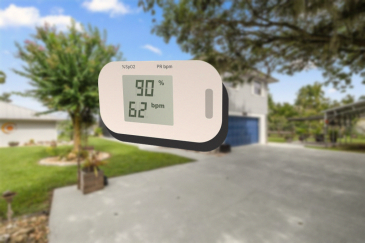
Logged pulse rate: 62 bpm
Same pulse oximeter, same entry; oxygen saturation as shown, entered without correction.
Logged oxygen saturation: 90 %
